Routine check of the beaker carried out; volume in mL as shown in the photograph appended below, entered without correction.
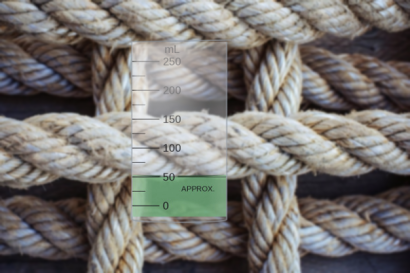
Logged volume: 50 mL
